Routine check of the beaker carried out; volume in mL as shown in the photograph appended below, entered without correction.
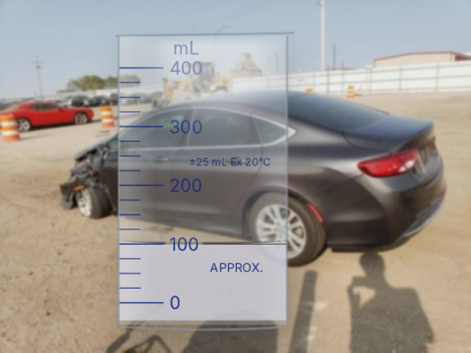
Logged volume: 100 mL
